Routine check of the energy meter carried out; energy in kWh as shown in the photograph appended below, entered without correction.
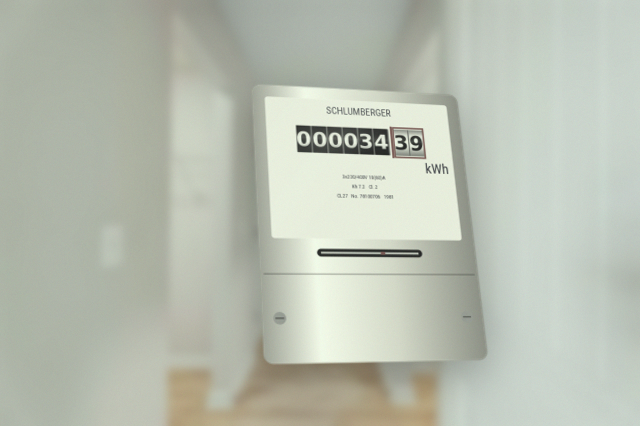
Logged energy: 34.39 kWh
